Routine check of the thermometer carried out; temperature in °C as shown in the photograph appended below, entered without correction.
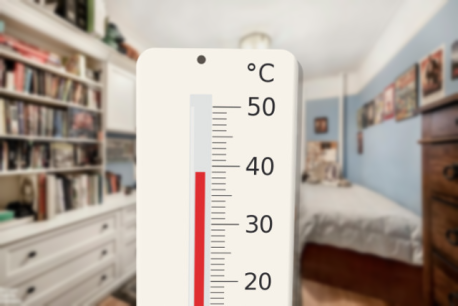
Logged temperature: 39 °C
